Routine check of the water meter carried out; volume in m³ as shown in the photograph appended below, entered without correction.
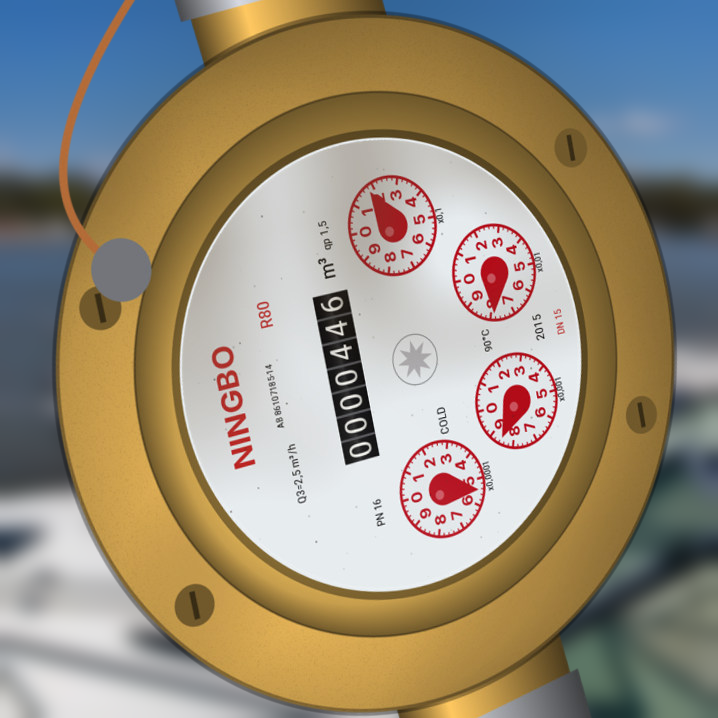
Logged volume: 446.1785 m³
